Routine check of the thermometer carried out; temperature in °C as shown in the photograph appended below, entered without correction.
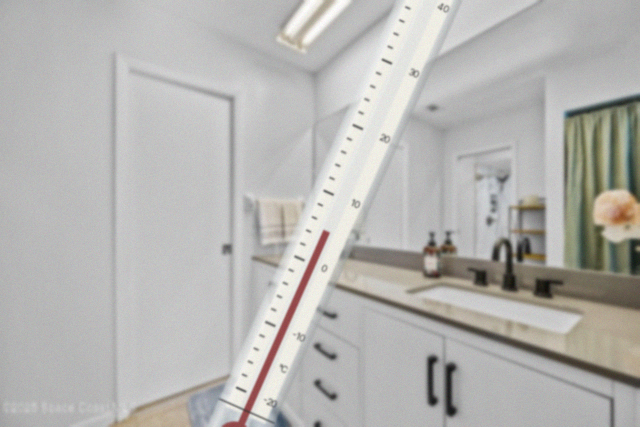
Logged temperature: 5 °C
